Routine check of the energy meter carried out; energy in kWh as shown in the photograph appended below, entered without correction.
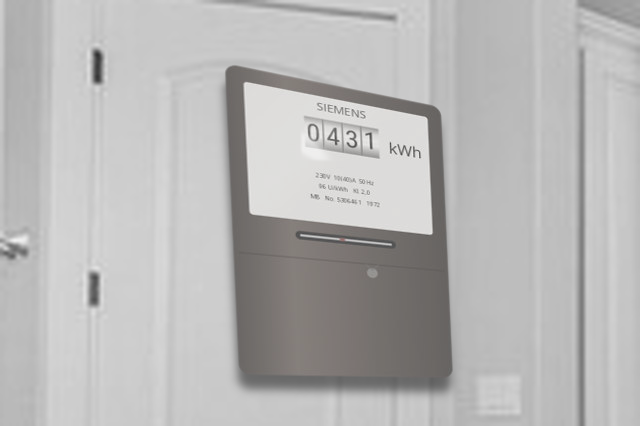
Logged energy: 431 kWh
